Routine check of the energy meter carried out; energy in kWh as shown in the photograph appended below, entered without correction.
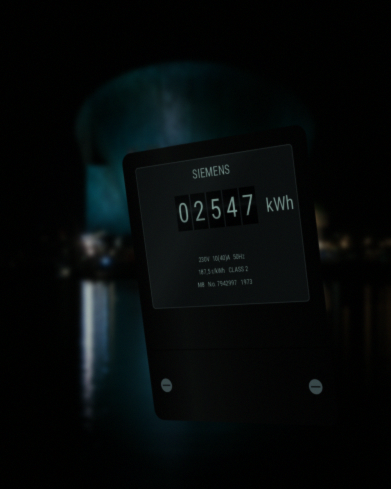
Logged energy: 2547 kWh
